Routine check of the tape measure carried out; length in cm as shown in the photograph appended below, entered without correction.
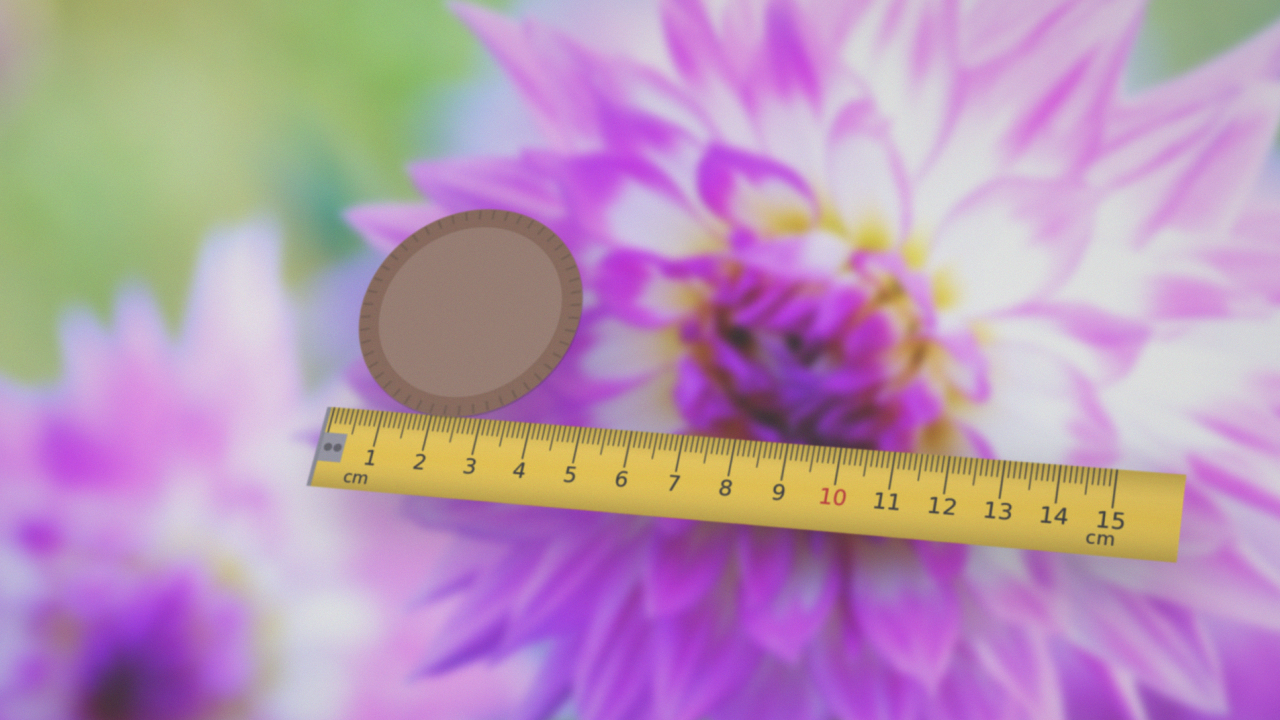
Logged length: 4.5 cm
